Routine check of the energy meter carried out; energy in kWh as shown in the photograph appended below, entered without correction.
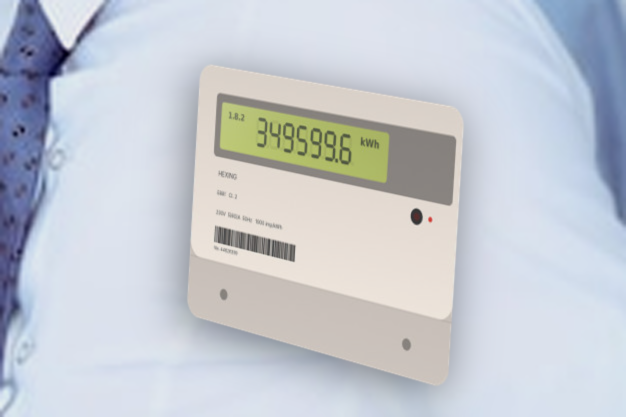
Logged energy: 349599.6 kWh
